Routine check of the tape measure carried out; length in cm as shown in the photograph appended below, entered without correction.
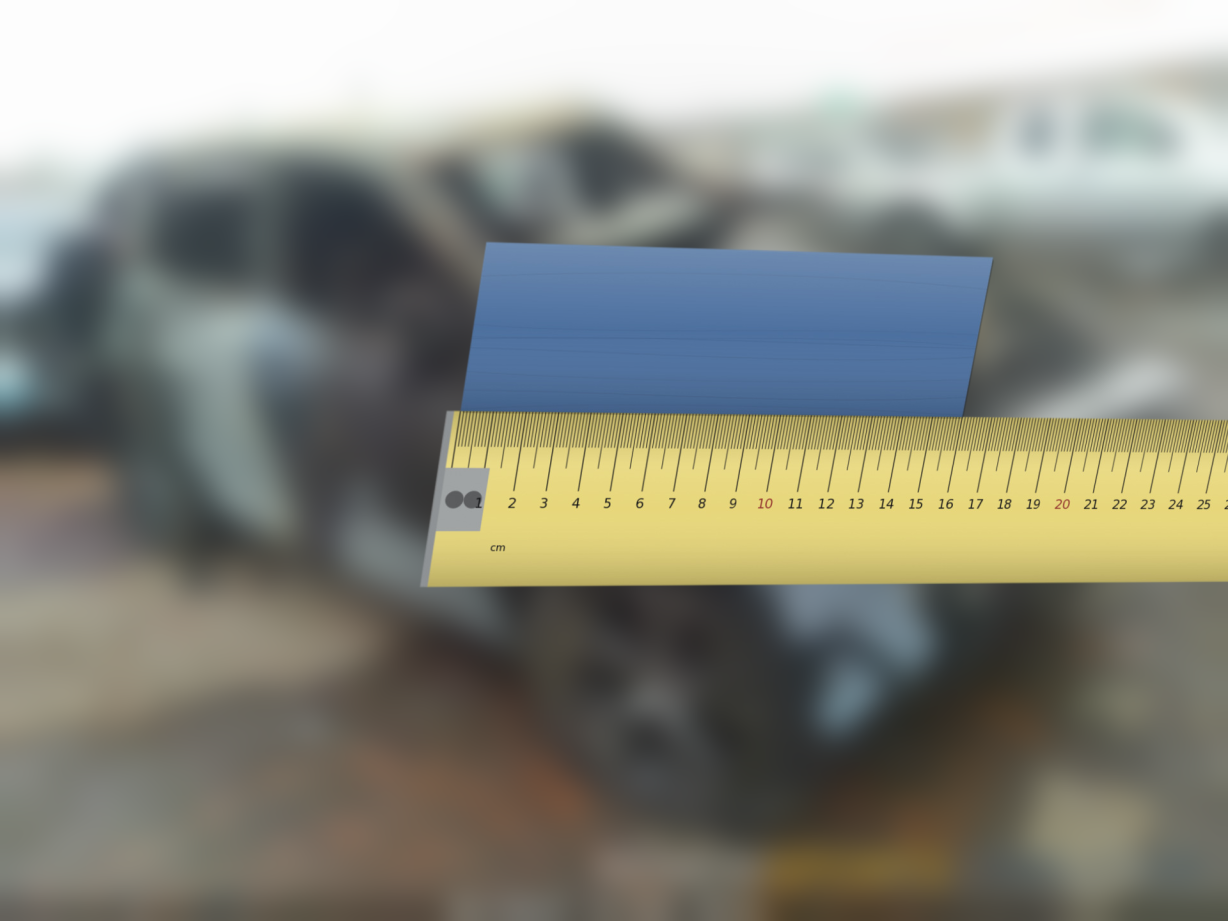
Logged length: 16 cm
